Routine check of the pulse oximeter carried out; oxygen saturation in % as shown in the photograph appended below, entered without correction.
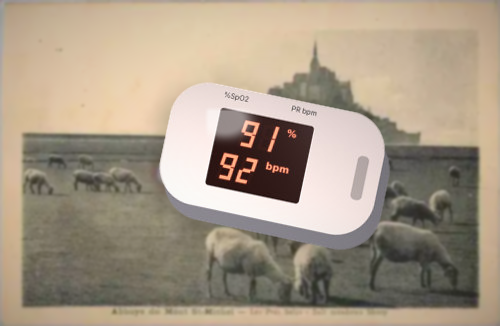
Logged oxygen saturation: 91 %
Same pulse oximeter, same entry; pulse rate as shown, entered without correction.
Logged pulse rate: 92 bpm
